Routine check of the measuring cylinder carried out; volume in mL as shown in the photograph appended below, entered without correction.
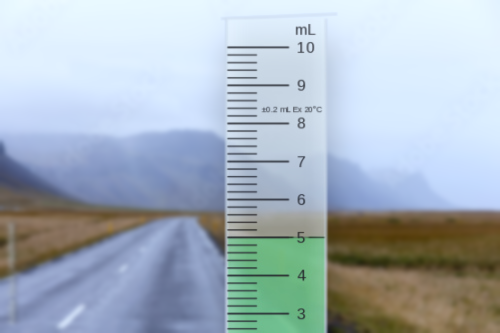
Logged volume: 5 mL
